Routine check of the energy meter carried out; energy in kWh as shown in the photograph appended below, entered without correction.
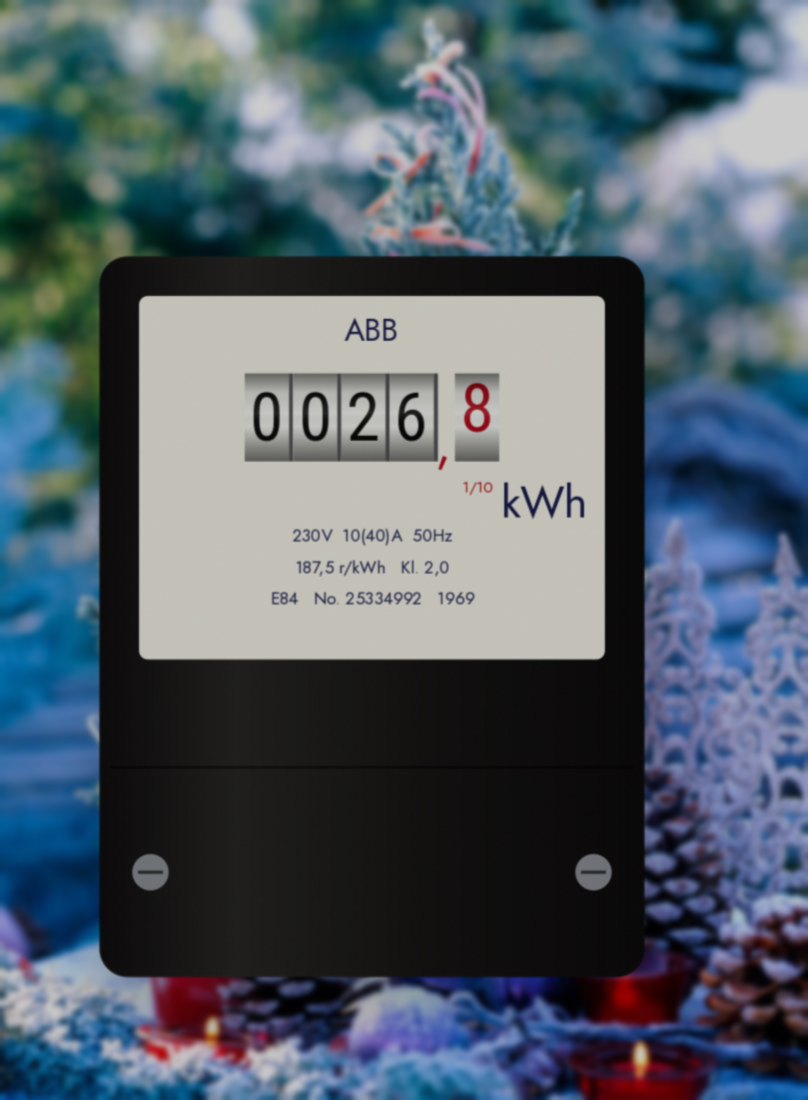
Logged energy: 26.8 kWh
